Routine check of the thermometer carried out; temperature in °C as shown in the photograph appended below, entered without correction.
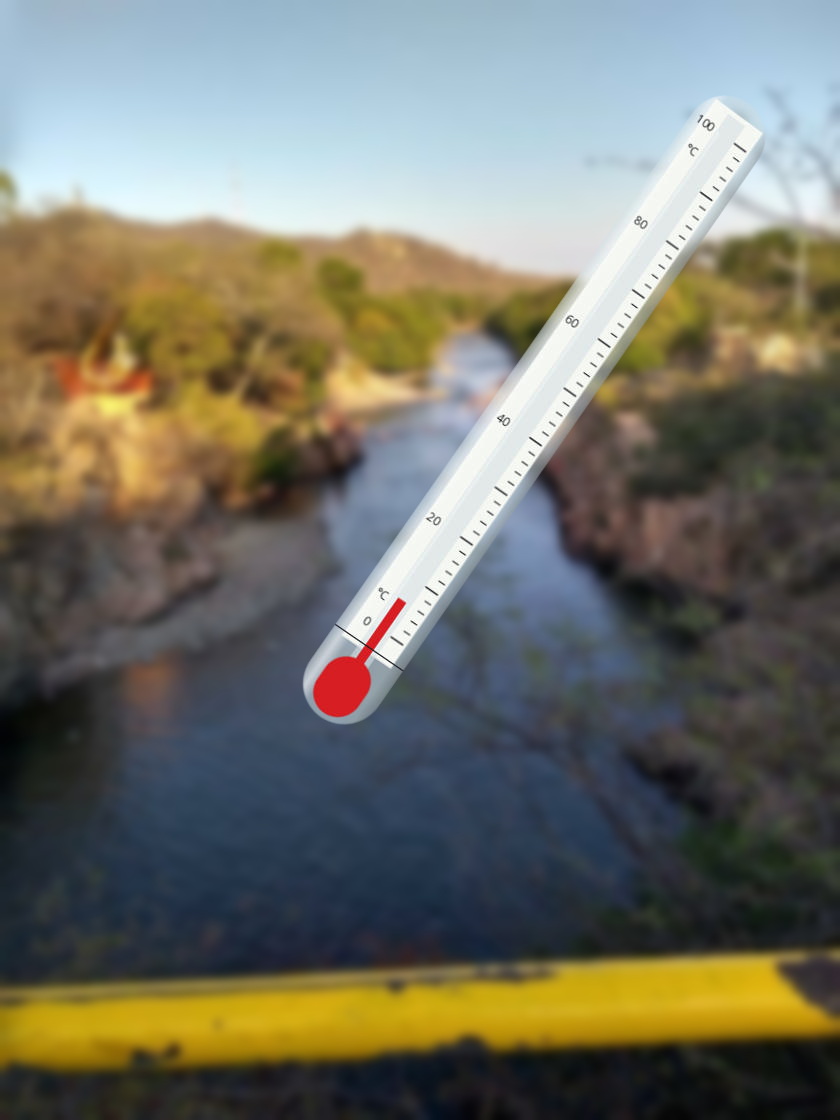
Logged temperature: 6 °C
